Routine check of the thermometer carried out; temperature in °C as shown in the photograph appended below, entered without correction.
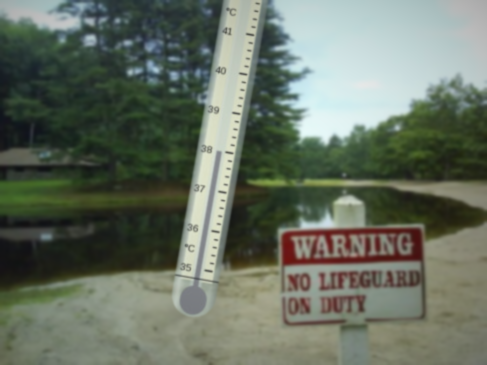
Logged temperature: 38 °C
